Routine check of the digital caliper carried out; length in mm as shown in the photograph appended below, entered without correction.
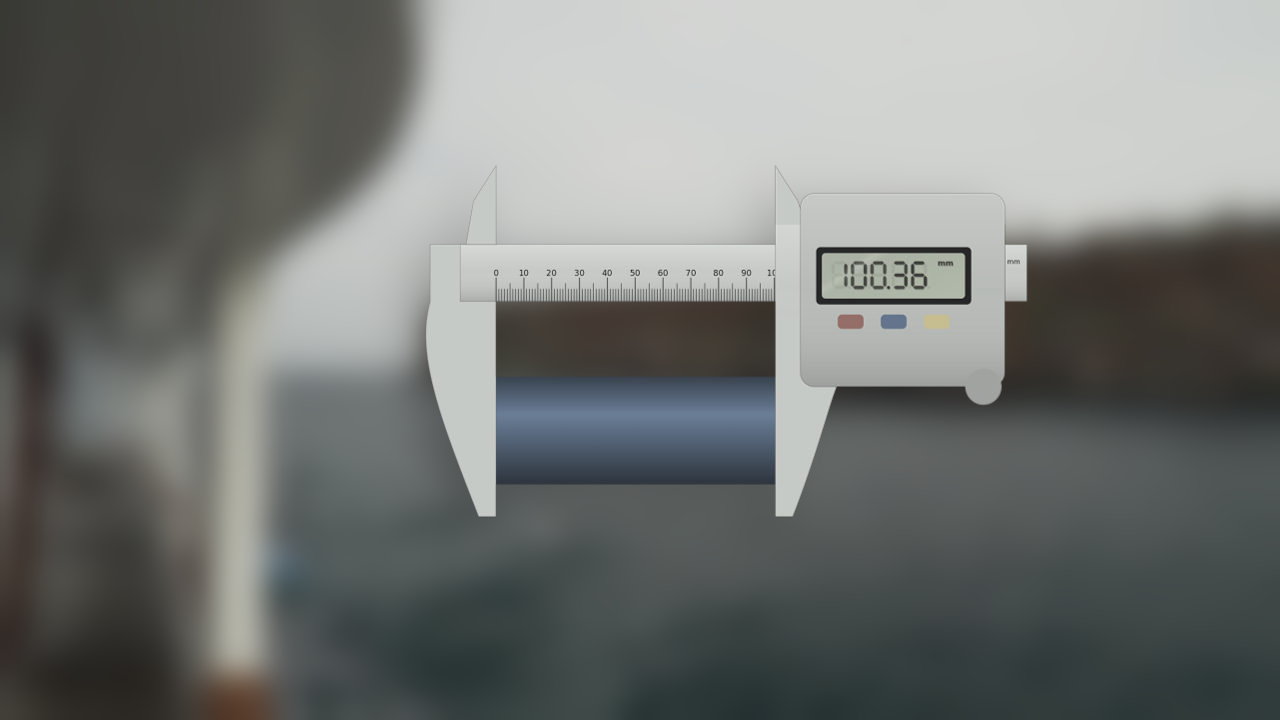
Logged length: 100.36 mm
